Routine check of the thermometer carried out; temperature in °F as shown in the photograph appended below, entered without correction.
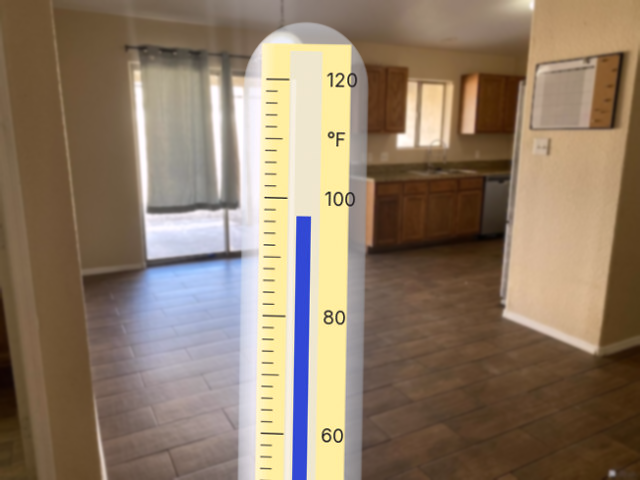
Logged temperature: 97 °F
